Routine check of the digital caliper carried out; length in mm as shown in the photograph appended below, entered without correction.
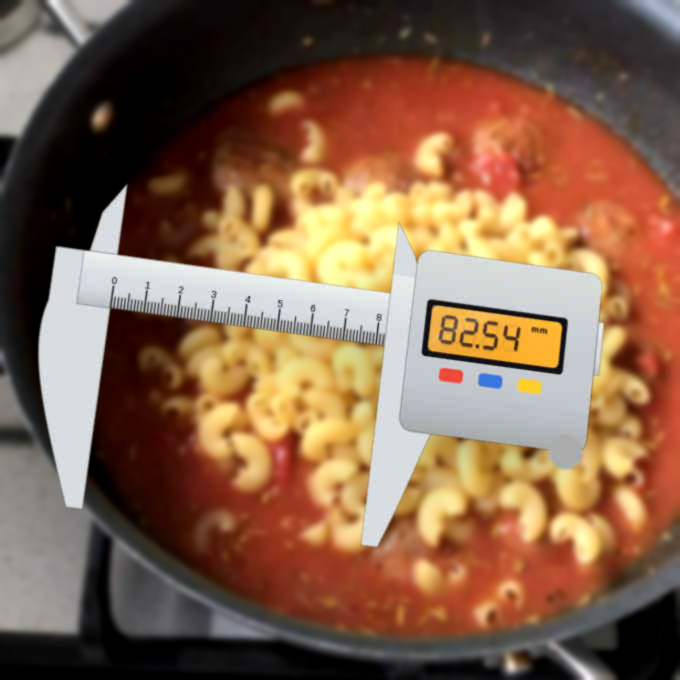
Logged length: 82.54 mm
